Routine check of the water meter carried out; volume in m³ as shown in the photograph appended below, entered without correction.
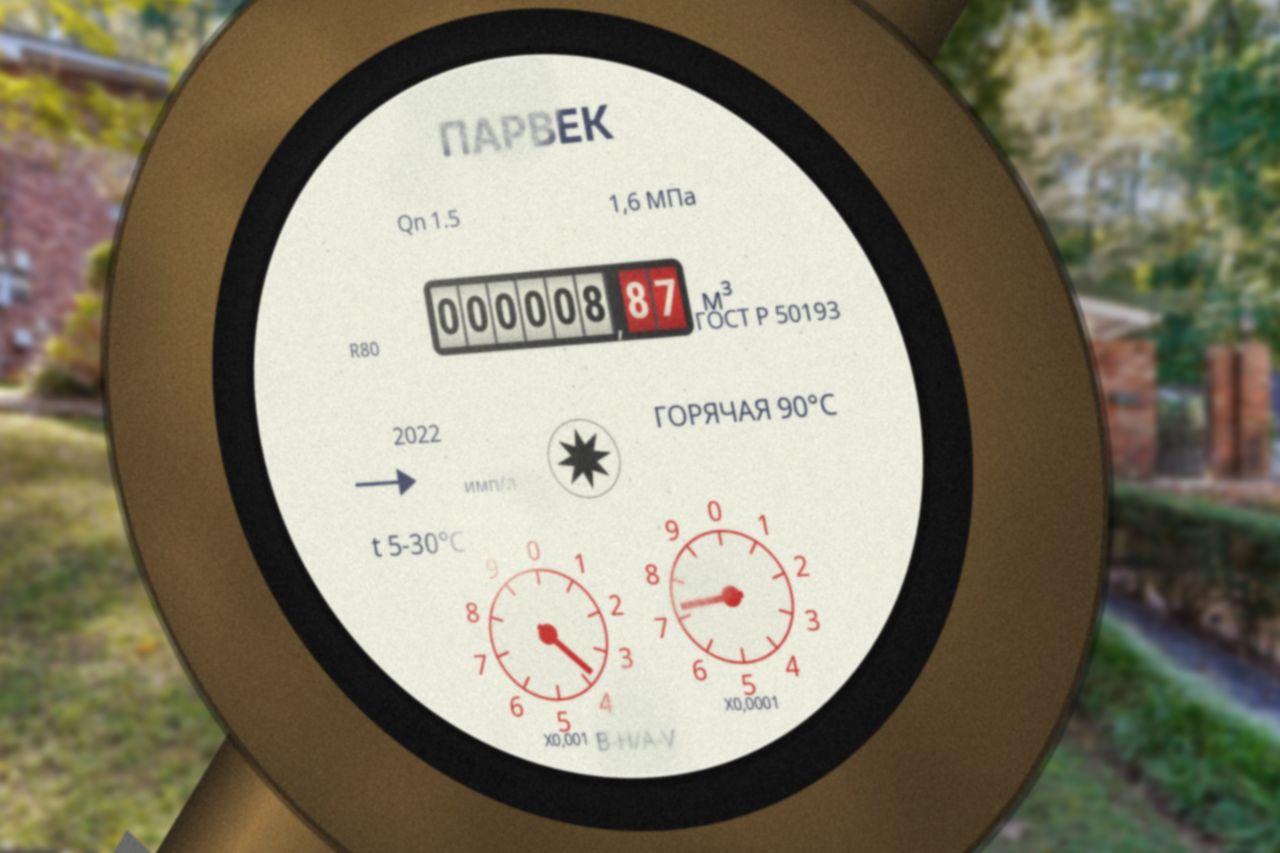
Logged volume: 8.8737 m³
